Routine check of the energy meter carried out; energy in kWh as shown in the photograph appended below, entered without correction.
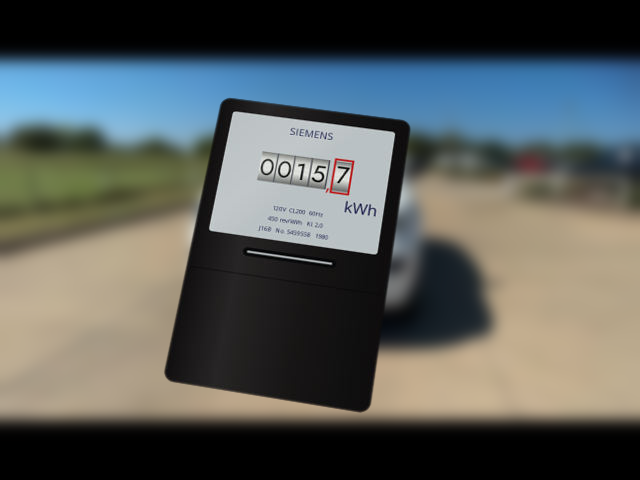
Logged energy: 15.7 kWh
